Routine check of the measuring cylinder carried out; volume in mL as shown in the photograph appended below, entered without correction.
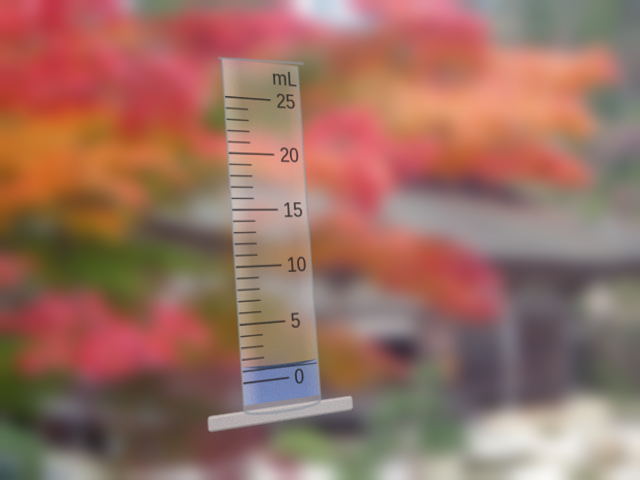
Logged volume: 1 mL
